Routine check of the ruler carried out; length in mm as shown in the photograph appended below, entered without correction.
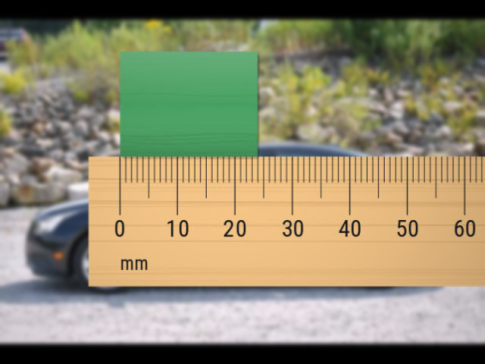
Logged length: 24 mm
